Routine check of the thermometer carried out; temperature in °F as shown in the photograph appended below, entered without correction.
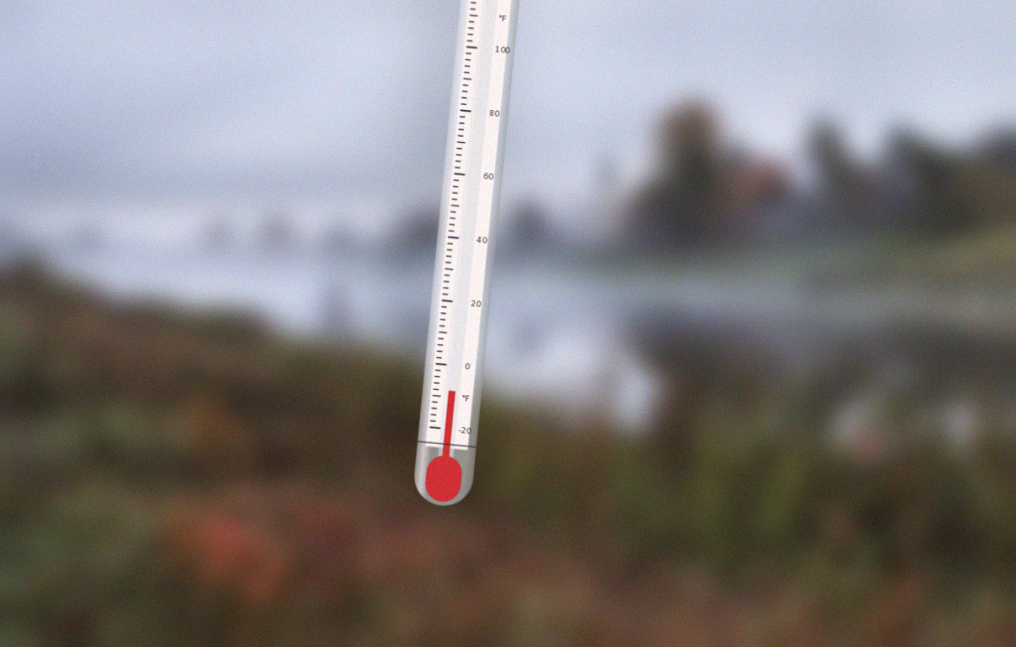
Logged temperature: -8 °F
